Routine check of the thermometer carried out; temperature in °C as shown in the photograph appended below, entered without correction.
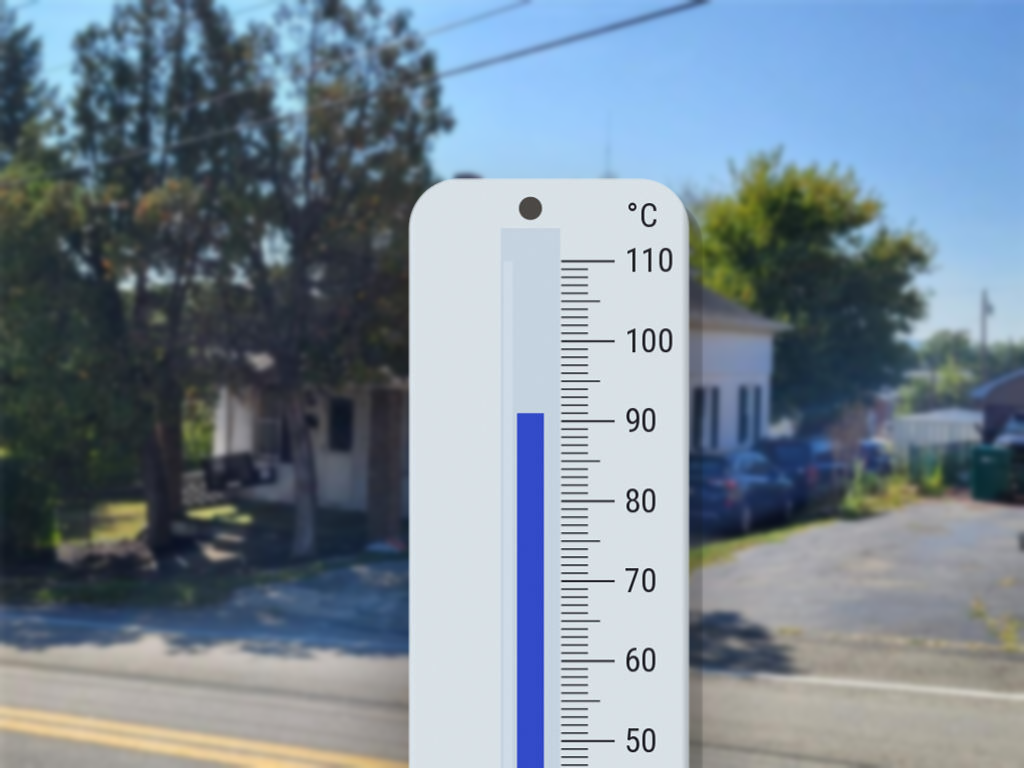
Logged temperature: 91 °C
